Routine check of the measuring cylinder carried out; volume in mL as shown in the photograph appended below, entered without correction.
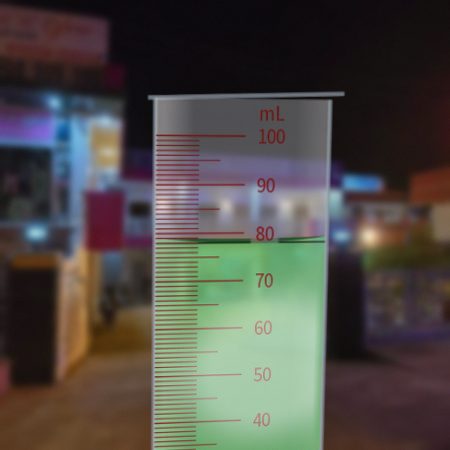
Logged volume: 78 mL
